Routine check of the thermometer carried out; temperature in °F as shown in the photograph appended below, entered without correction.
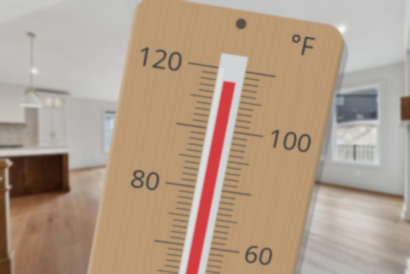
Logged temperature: 116 °F
